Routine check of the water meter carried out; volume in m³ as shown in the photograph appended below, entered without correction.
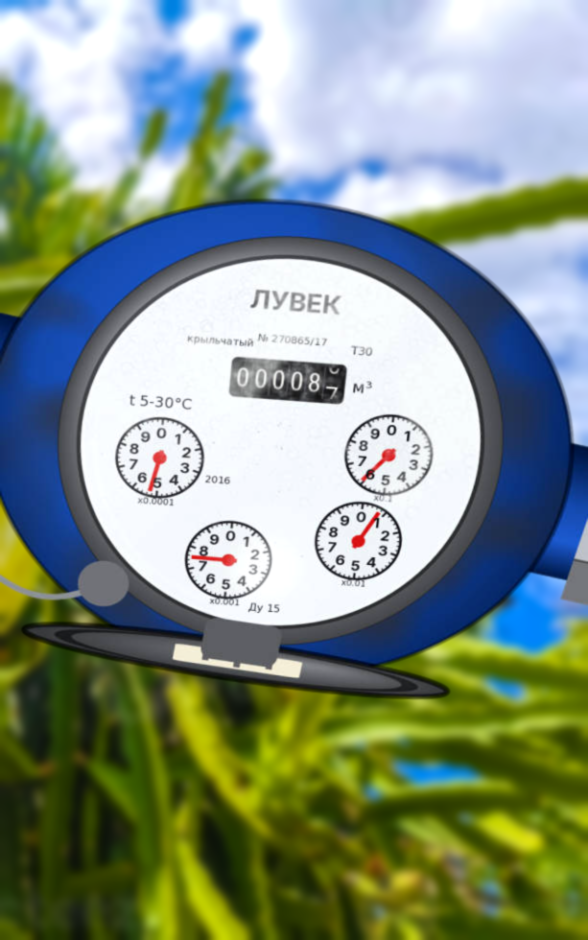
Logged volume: 86.6075 m³
